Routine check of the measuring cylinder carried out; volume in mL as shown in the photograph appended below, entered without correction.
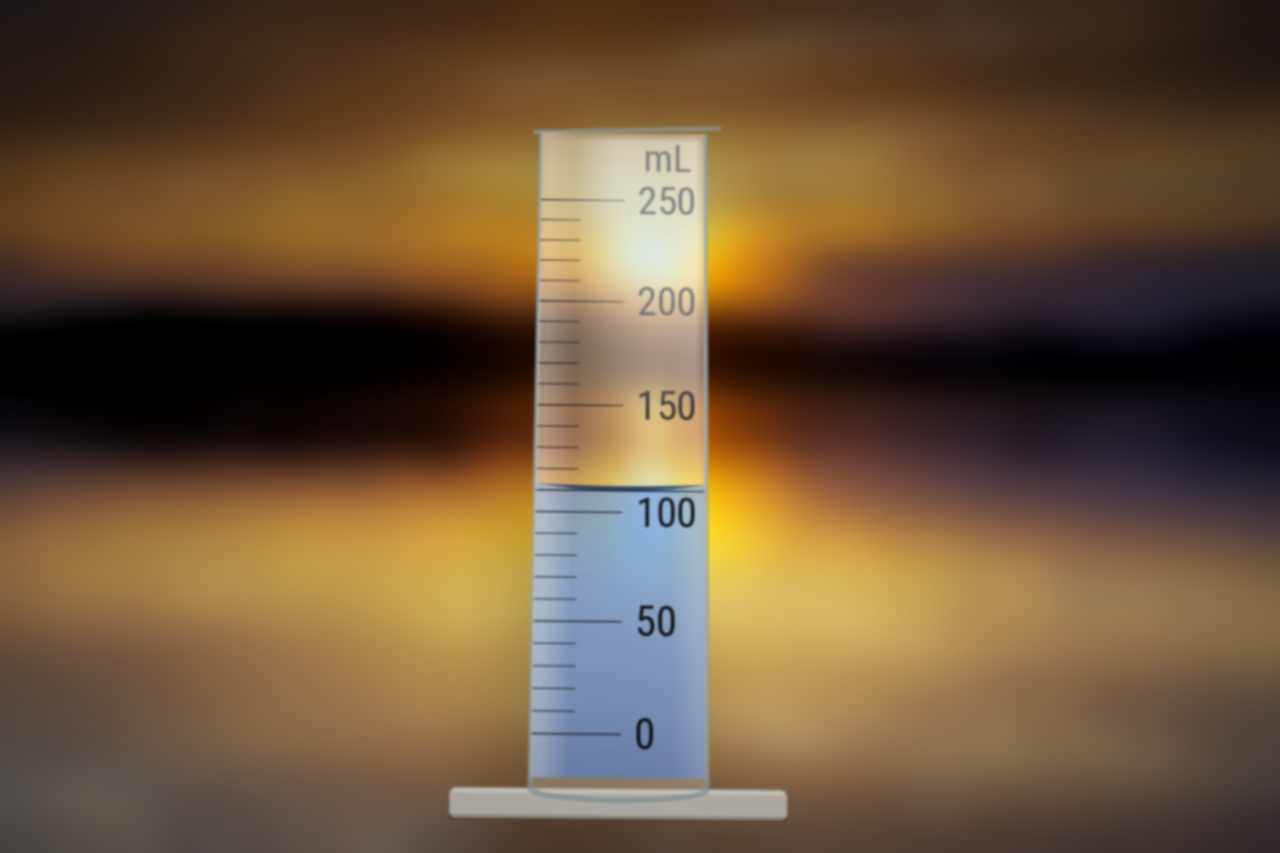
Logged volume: 110 mL
